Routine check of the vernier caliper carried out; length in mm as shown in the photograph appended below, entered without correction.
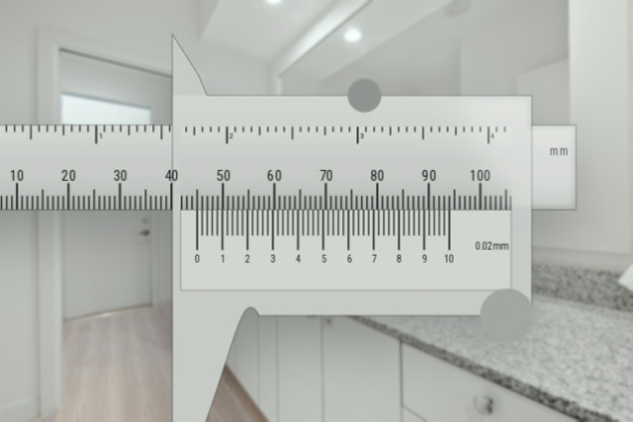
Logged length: 45.0 mm
